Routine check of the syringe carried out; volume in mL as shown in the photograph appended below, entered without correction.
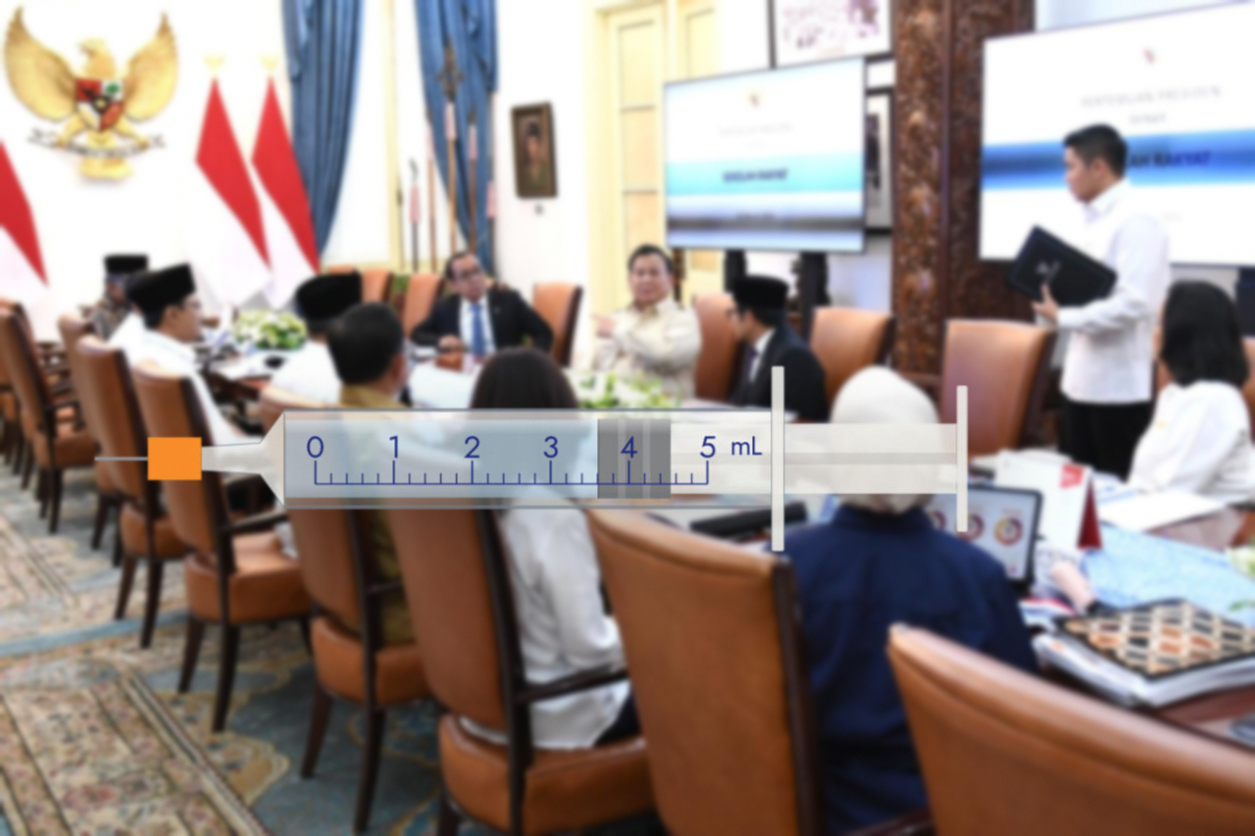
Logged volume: 3.6 mL
